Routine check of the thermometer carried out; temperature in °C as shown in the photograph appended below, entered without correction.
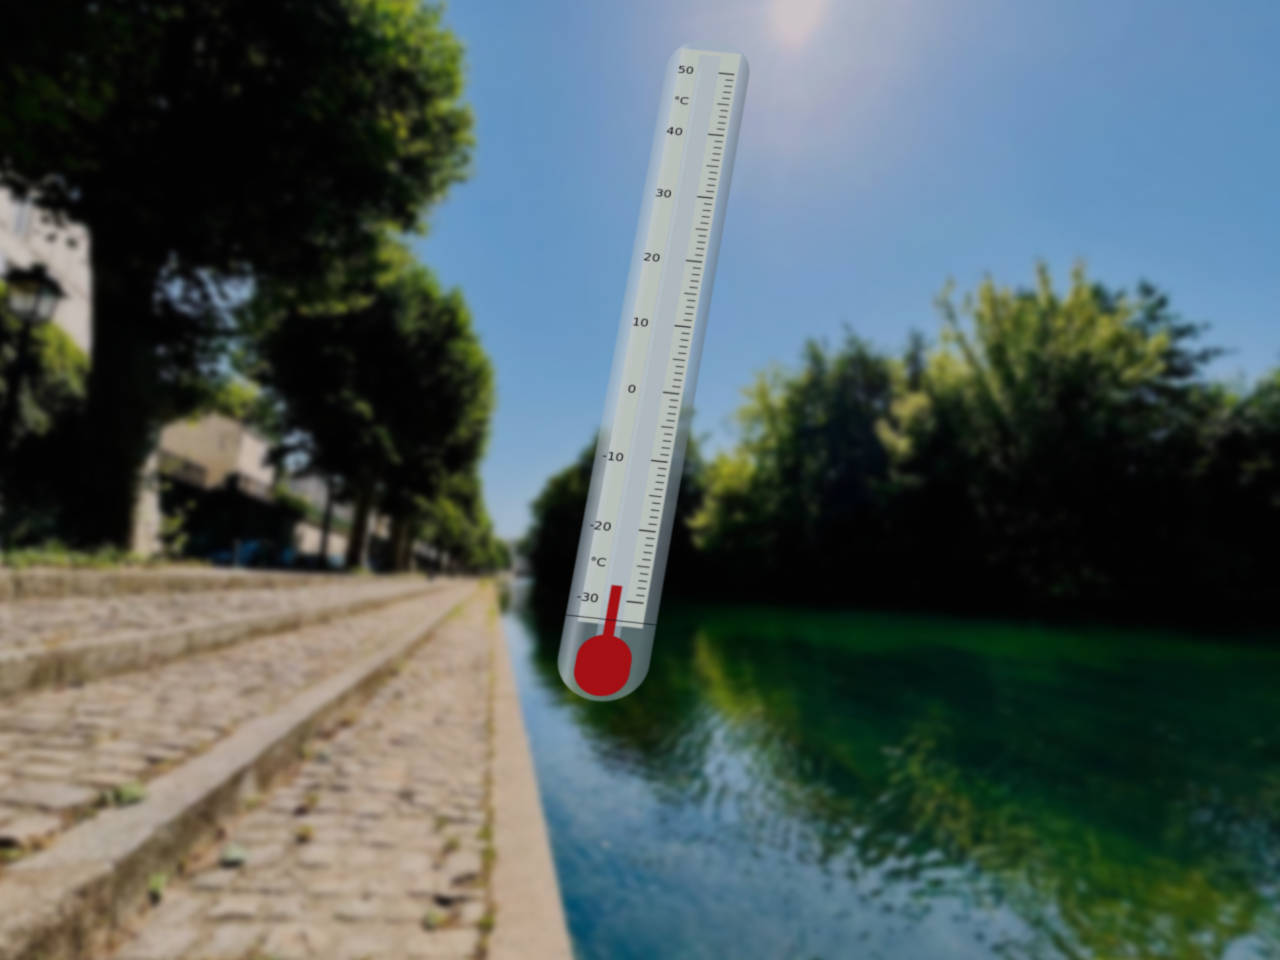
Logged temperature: -28 °C
